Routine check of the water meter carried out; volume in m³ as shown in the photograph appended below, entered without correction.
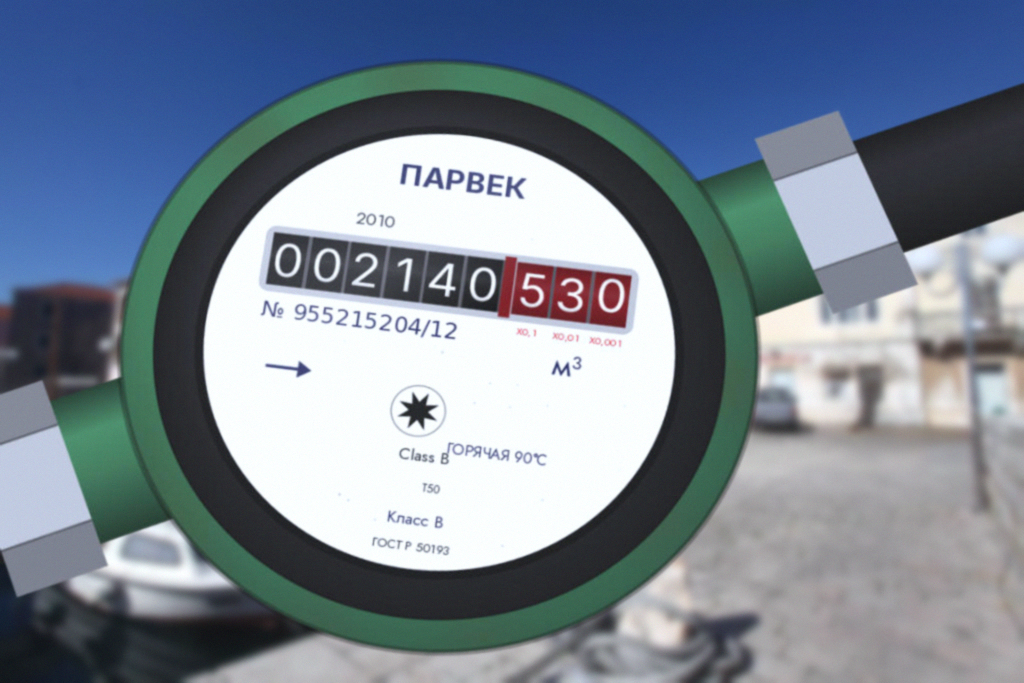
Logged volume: 2140.530 m³
